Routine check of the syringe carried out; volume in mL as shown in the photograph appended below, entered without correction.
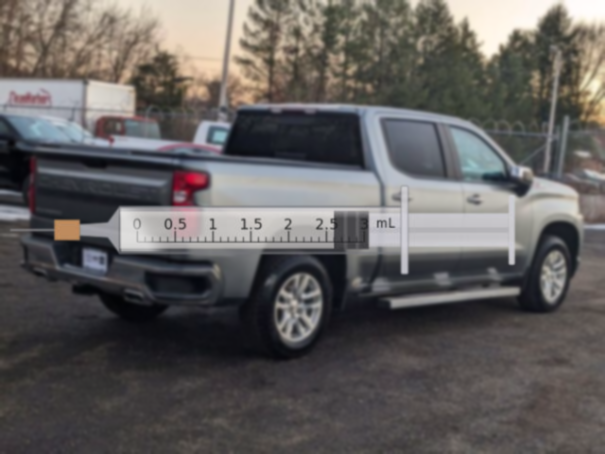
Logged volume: 2.6 mL
